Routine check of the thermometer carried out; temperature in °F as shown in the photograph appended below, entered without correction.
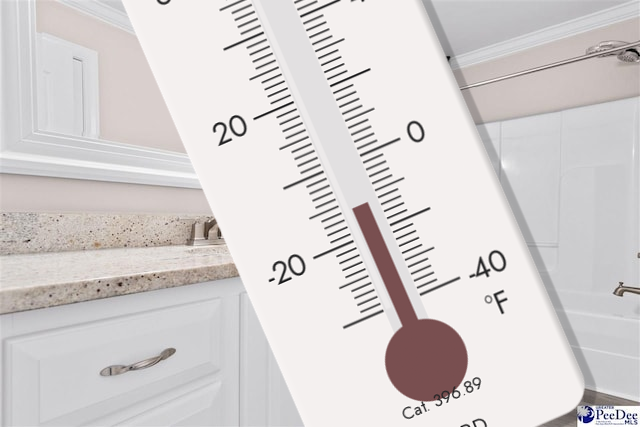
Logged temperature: -12 °F
